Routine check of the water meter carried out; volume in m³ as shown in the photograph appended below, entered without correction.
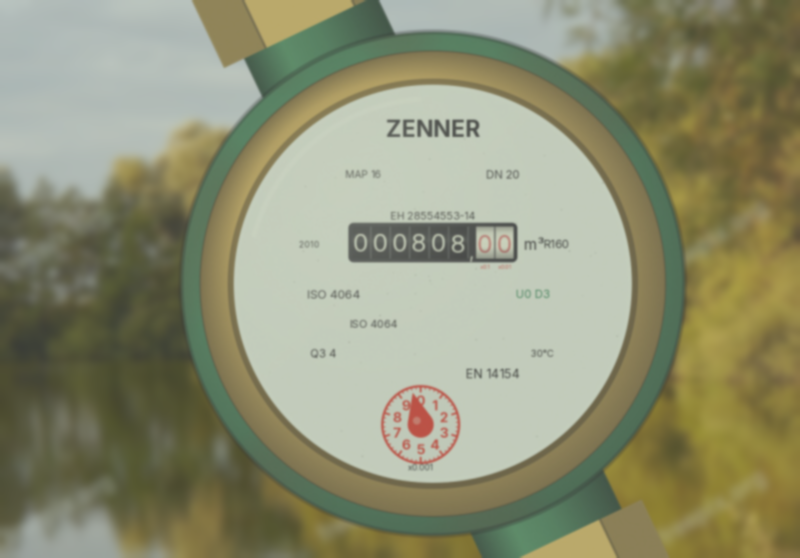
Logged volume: 807.999 m³
